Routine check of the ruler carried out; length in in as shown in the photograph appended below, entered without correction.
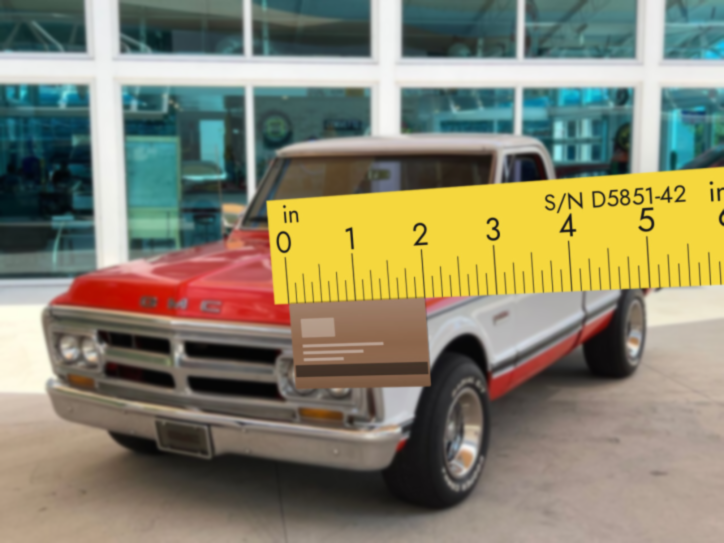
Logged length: 2 in
